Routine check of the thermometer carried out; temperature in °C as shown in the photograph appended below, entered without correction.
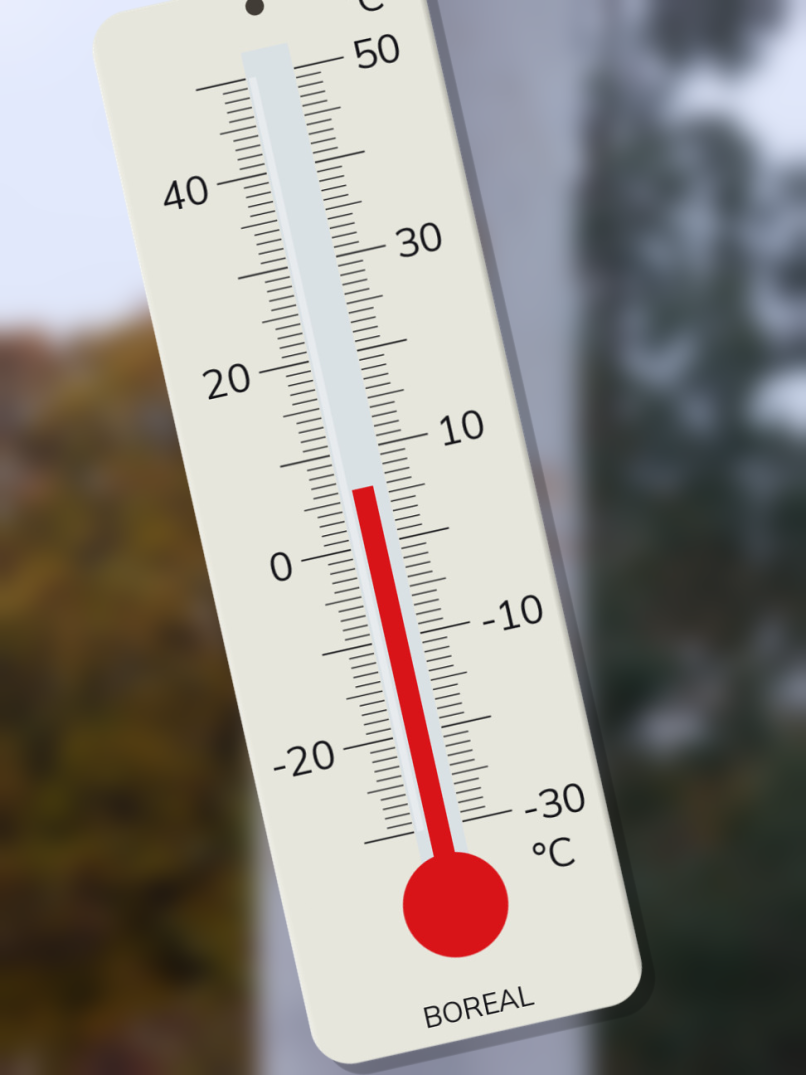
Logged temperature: 6 °C
